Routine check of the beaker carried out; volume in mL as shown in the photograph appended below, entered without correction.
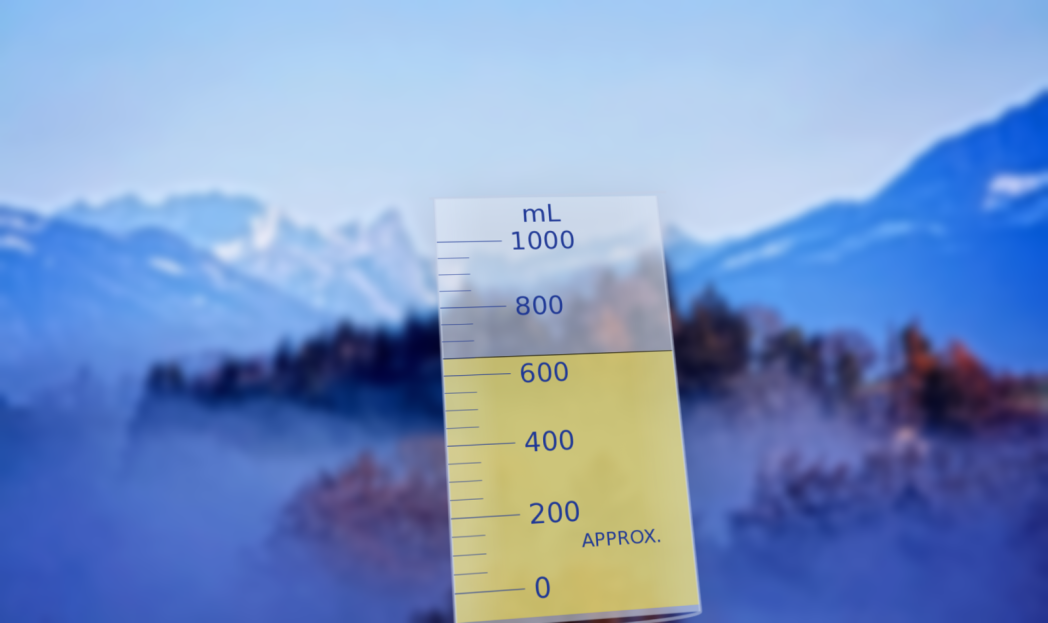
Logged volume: 650 mL
